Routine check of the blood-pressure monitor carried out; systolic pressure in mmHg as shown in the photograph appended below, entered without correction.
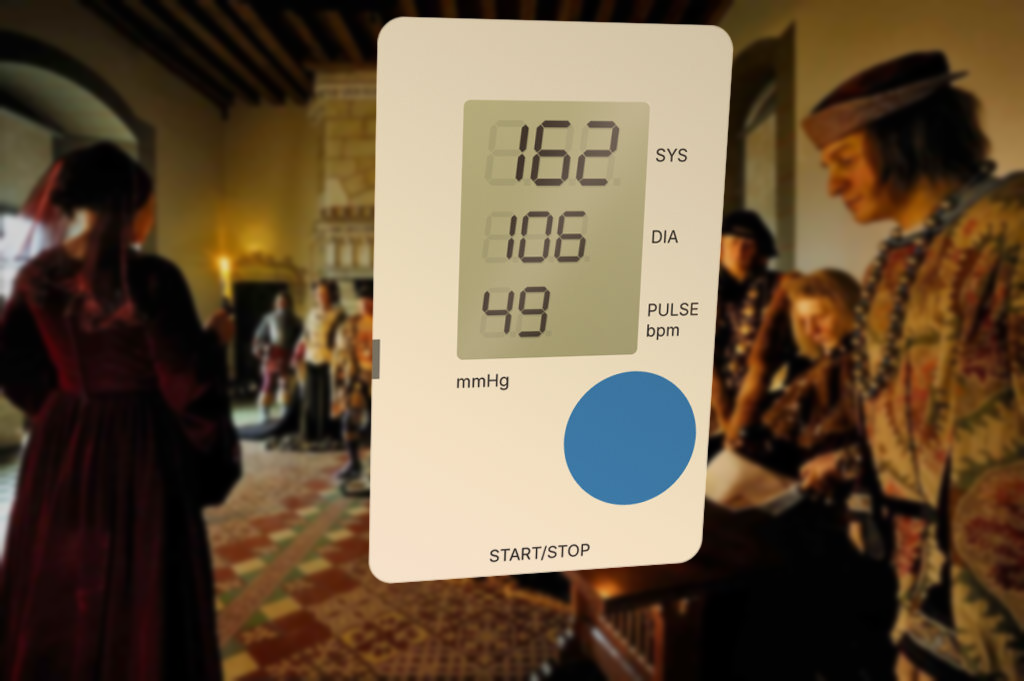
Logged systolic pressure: 162 mmHg
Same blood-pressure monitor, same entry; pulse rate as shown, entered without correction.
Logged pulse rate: 49 bpm
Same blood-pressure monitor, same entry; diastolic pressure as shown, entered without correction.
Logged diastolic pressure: 106 mmHg
